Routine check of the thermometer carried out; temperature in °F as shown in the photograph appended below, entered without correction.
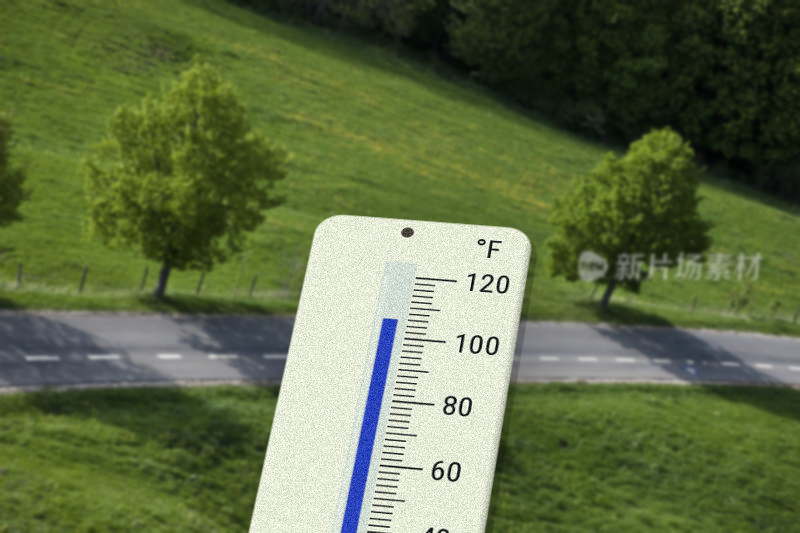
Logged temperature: 106 °F
